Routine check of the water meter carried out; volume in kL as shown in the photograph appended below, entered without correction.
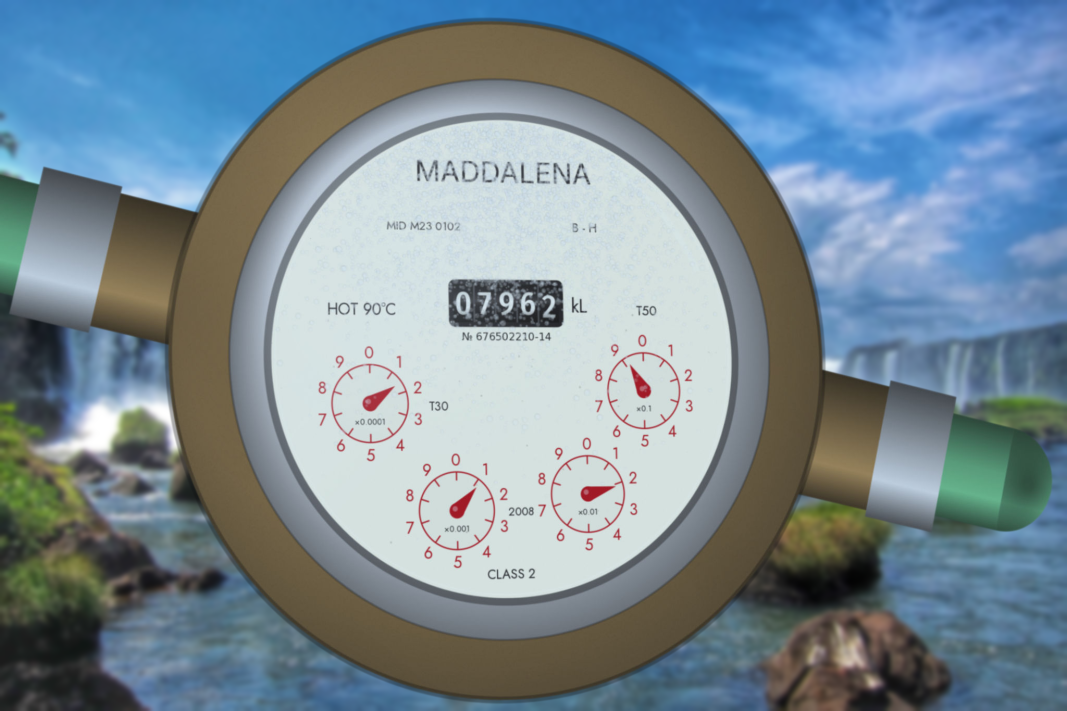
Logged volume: 7961.9211 kL
